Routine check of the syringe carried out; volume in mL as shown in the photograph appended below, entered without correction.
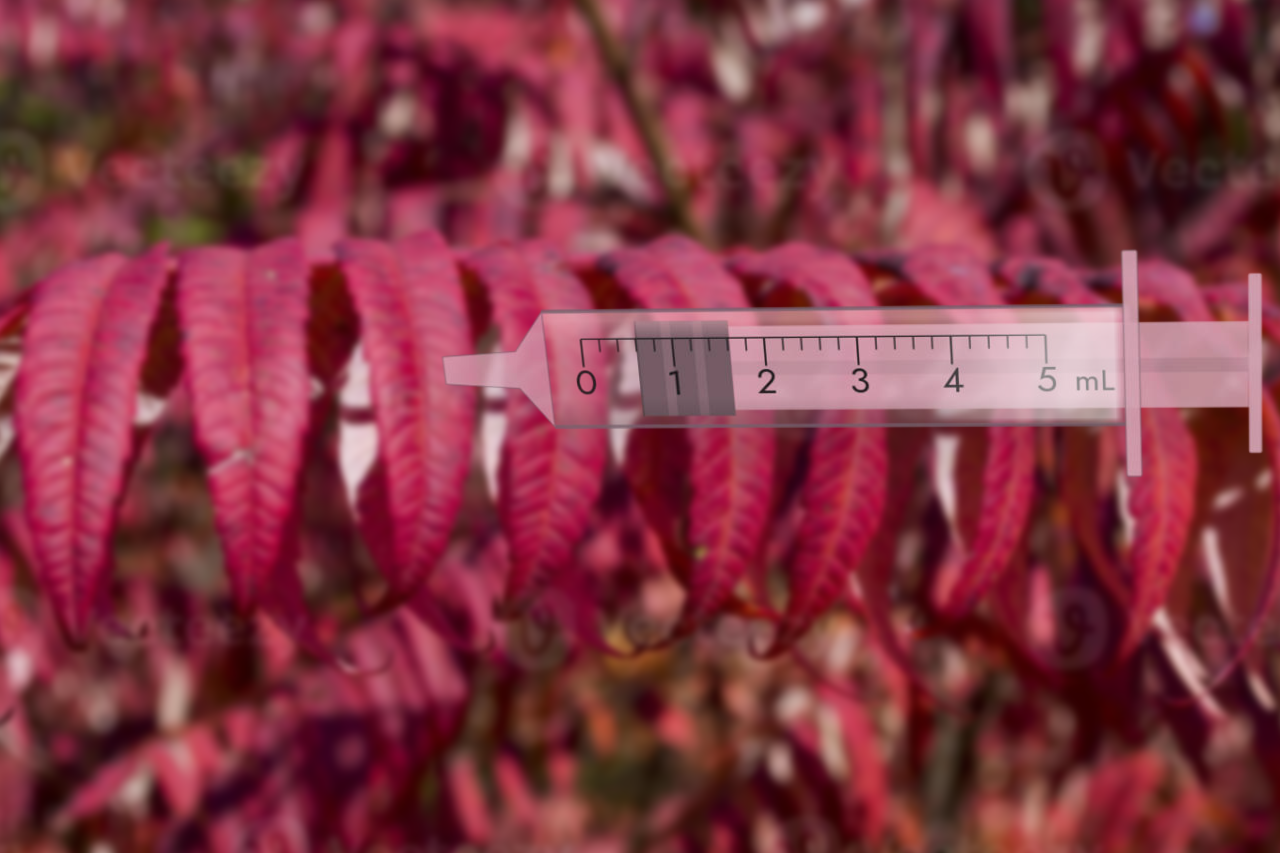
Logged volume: 0.6 mL
